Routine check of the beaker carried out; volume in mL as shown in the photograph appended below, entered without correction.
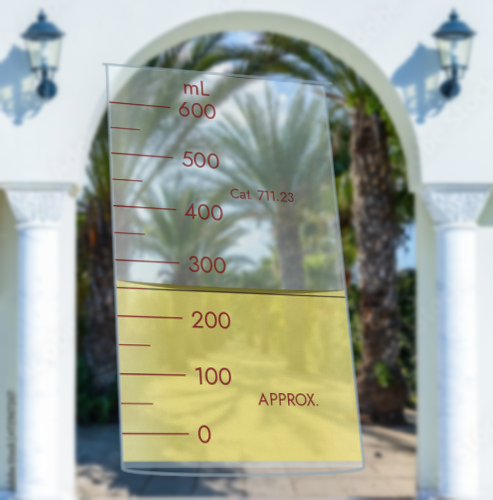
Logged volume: 250 mL
